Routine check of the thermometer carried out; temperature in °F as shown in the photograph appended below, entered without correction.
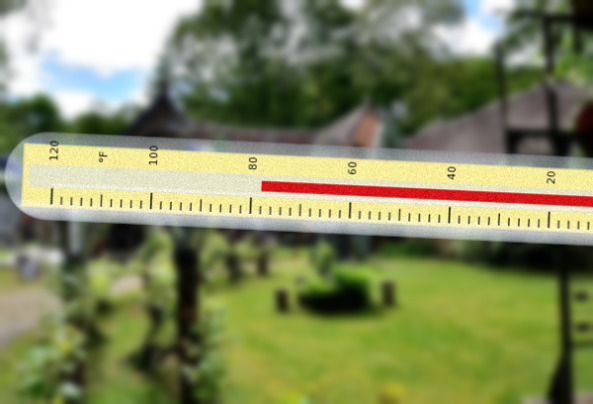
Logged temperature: 78 °F
